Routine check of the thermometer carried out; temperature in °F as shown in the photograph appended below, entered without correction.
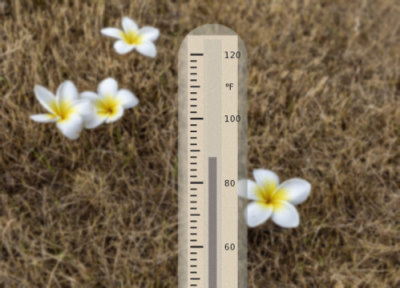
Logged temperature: 88 °F
